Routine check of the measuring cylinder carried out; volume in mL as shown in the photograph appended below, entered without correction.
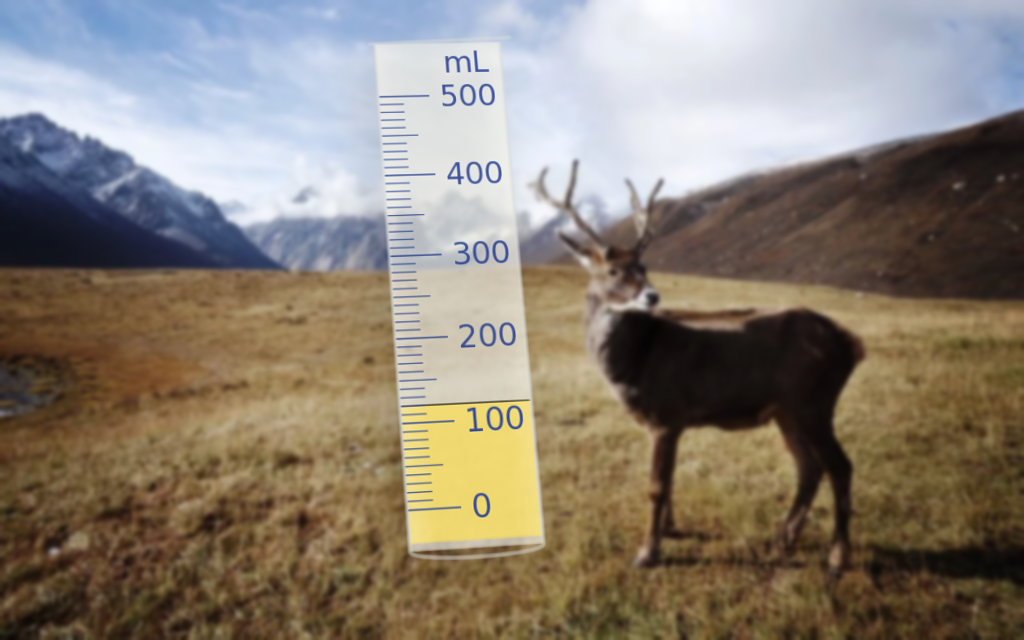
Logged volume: 120 mL
